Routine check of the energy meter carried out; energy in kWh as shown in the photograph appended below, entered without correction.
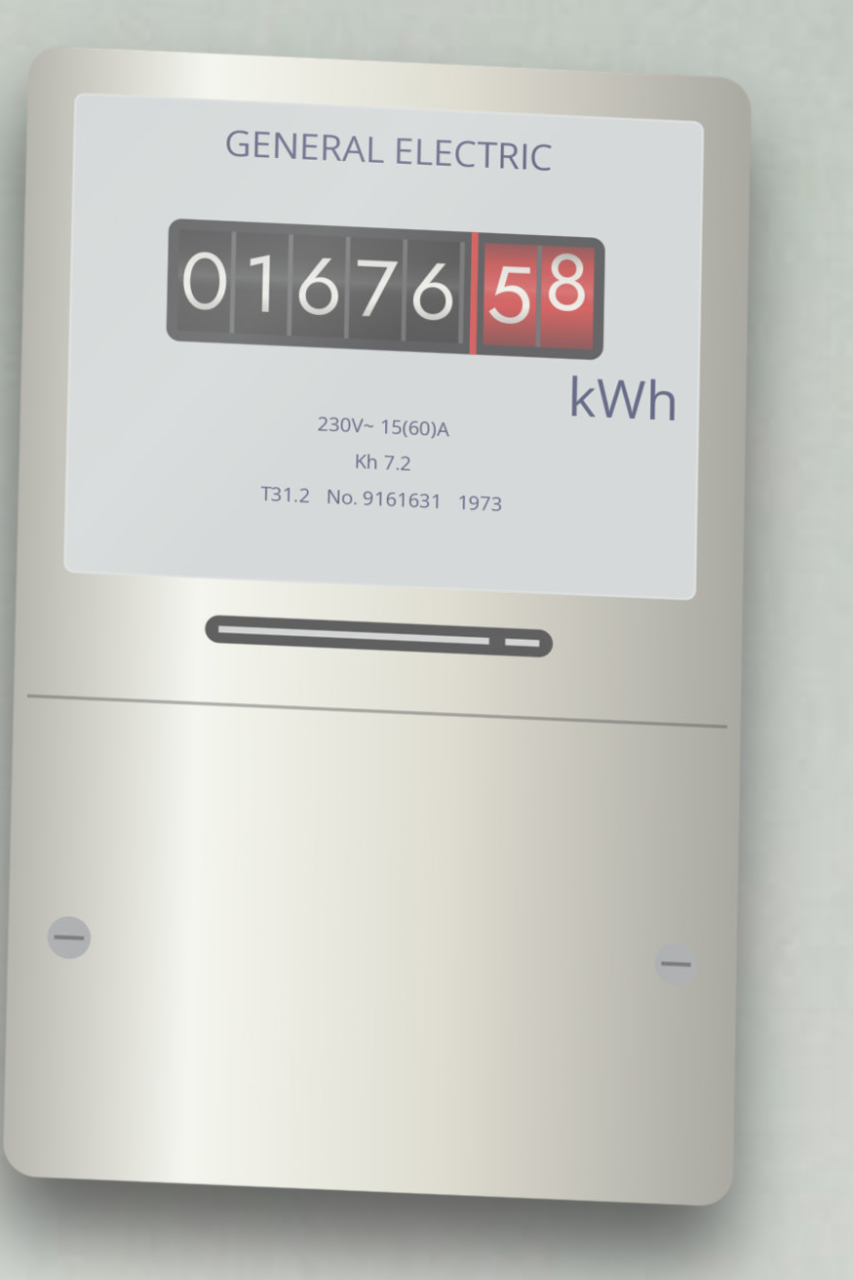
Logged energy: 1676.58 kWh
